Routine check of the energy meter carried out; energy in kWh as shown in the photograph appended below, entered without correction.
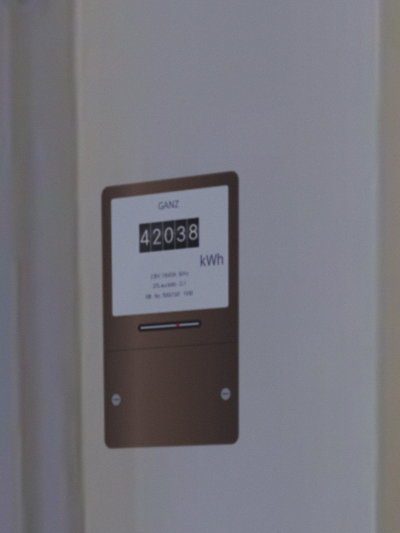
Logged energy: 42038 kWh
